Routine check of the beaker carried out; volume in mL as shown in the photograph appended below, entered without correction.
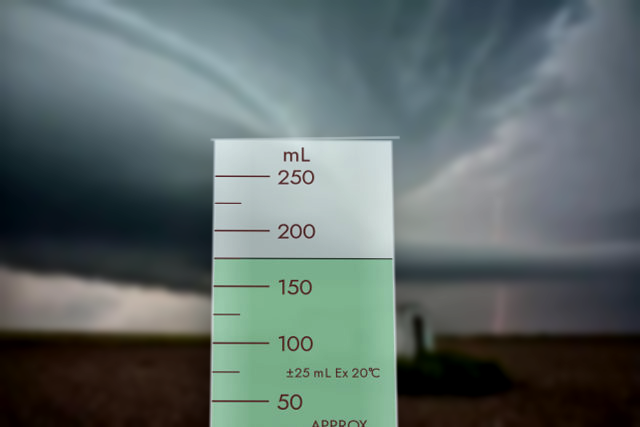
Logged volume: 175 mL
